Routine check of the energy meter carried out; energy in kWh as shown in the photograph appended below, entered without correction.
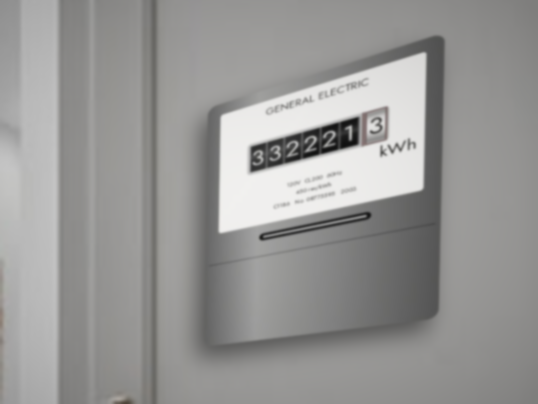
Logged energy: 332221.3 kWh
